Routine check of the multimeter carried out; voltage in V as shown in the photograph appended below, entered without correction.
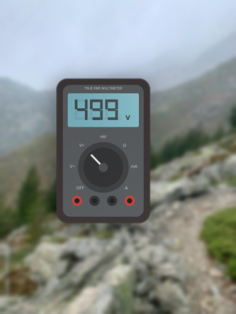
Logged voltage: 499 V
